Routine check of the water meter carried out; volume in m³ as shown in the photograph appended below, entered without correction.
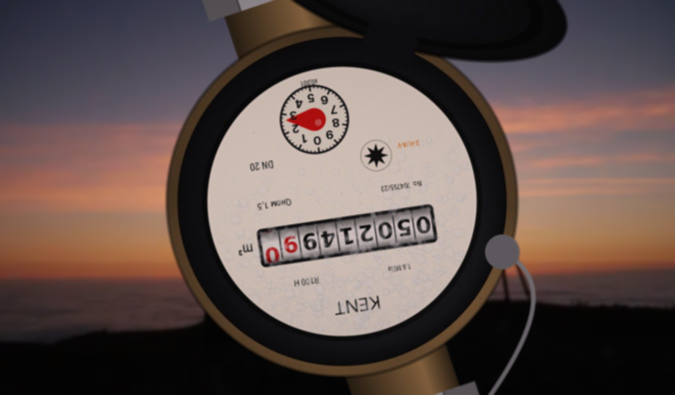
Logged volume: 502149.902 m³
